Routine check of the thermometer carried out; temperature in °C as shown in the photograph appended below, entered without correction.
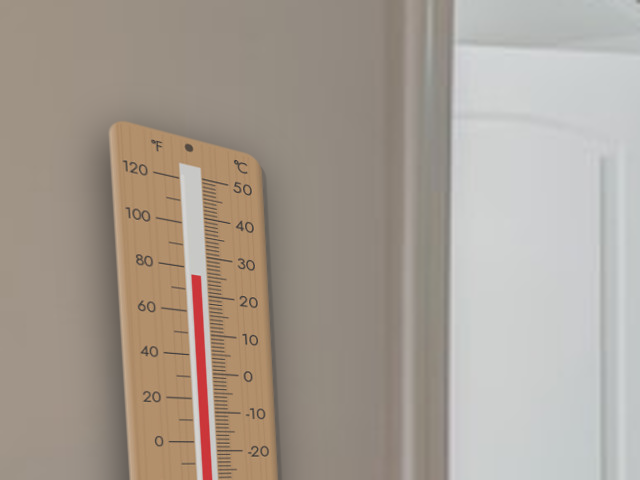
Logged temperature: 25 °C
